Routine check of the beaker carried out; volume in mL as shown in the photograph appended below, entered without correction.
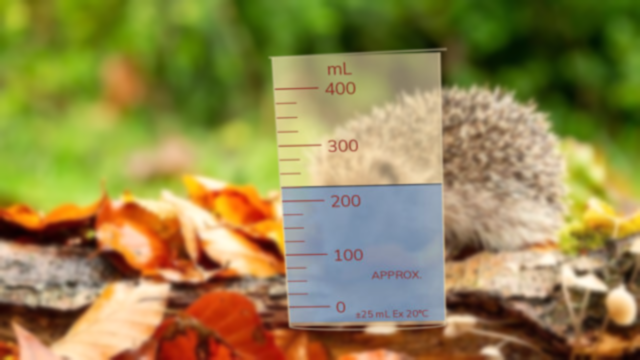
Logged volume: 225 mL
